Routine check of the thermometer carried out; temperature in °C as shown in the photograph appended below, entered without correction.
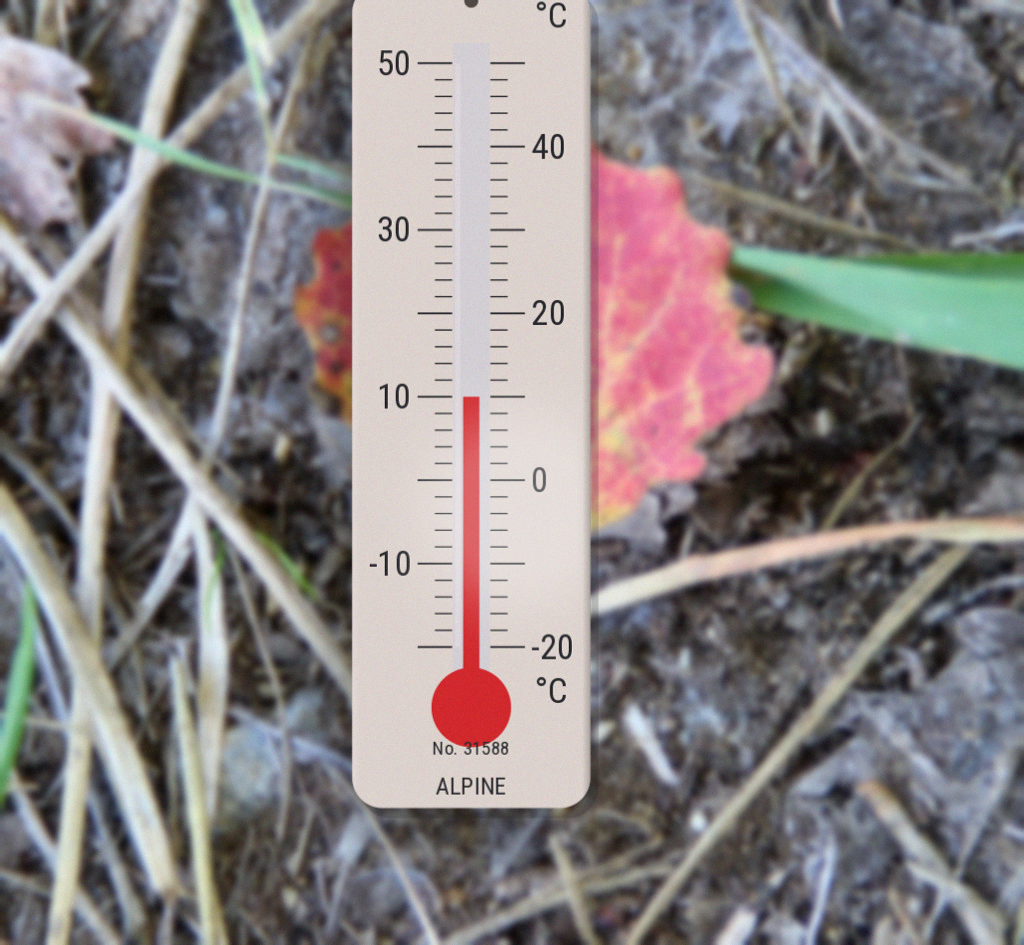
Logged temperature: 10 °C
